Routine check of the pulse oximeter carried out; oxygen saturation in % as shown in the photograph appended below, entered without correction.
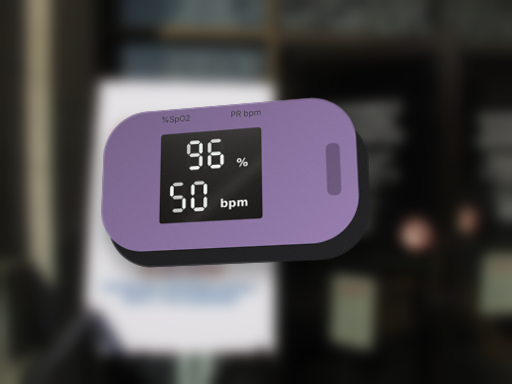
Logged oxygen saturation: 96 %
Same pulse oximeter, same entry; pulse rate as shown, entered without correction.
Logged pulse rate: 50 bpm
